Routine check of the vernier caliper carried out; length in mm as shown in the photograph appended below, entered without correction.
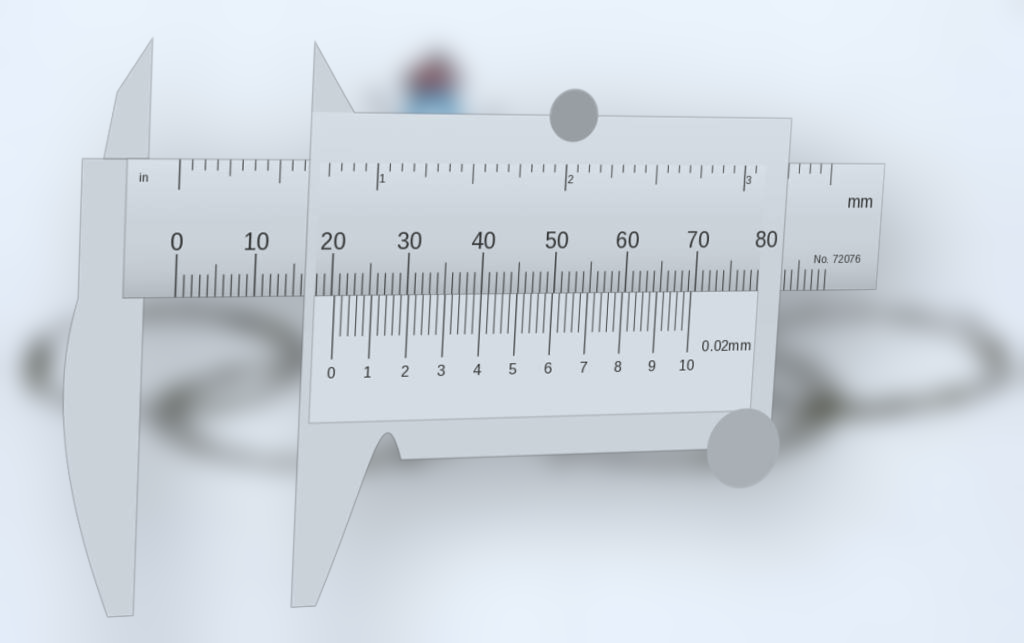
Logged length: 20.4 mm
